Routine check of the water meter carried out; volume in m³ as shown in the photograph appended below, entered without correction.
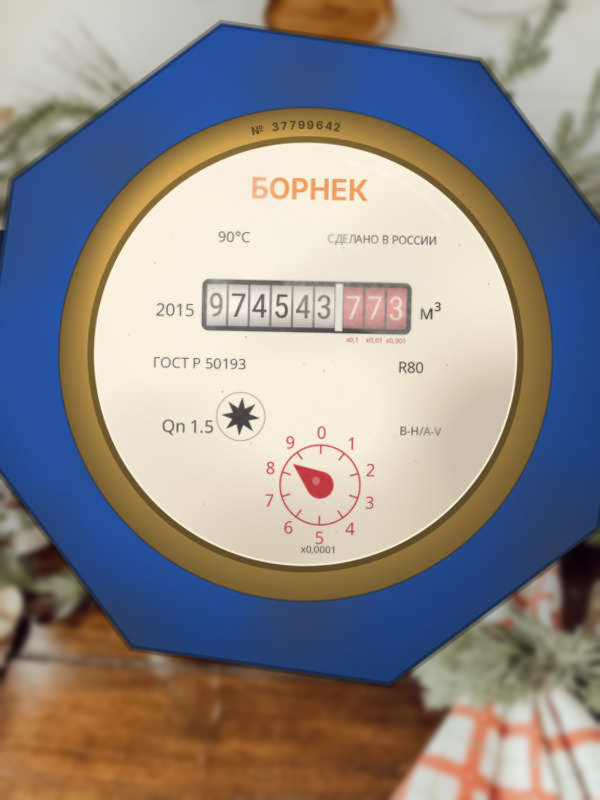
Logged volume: 974543.7738 m³
